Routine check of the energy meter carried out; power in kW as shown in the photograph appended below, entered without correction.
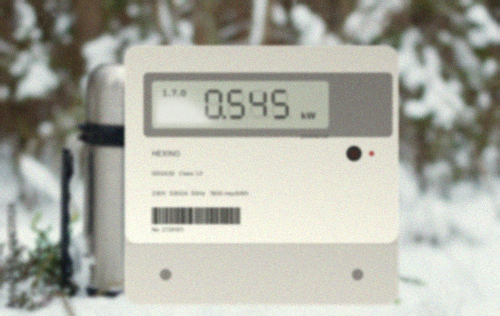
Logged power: 0.545 kW
